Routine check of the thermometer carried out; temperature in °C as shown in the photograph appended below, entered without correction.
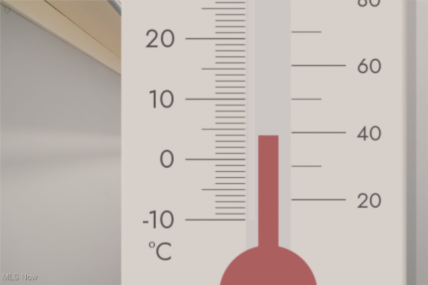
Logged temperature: 4 °C
